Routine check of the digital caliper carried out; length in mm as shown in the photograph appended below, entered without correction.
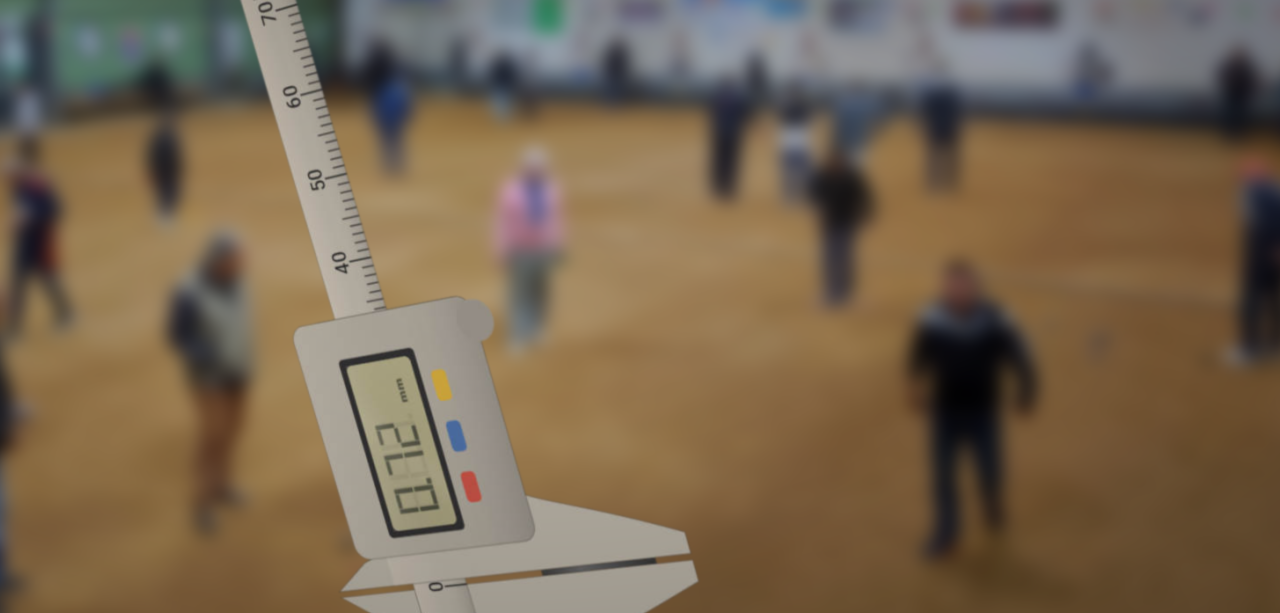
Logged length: 0.72 mm
